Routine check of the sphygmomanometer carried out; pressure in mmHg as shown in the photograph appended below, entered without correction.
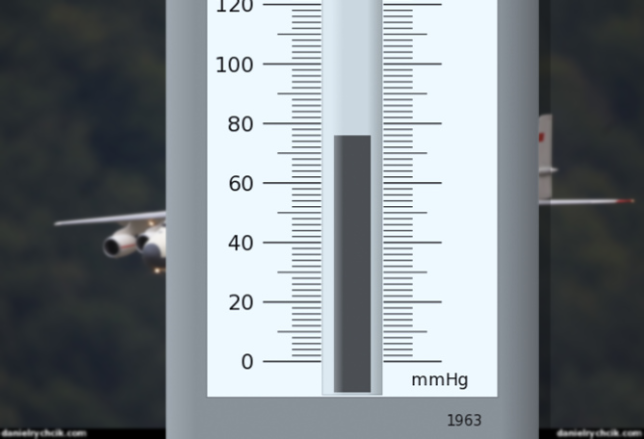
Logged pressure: 76 mmHg
